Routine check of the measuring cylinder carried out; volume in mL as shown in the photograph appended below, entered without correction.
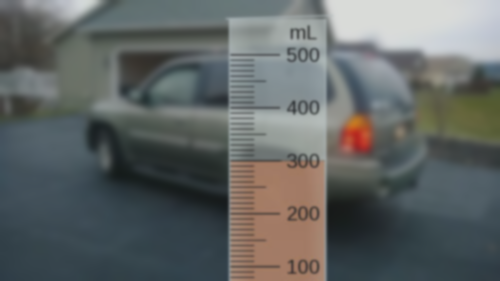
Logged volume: 300 mL
